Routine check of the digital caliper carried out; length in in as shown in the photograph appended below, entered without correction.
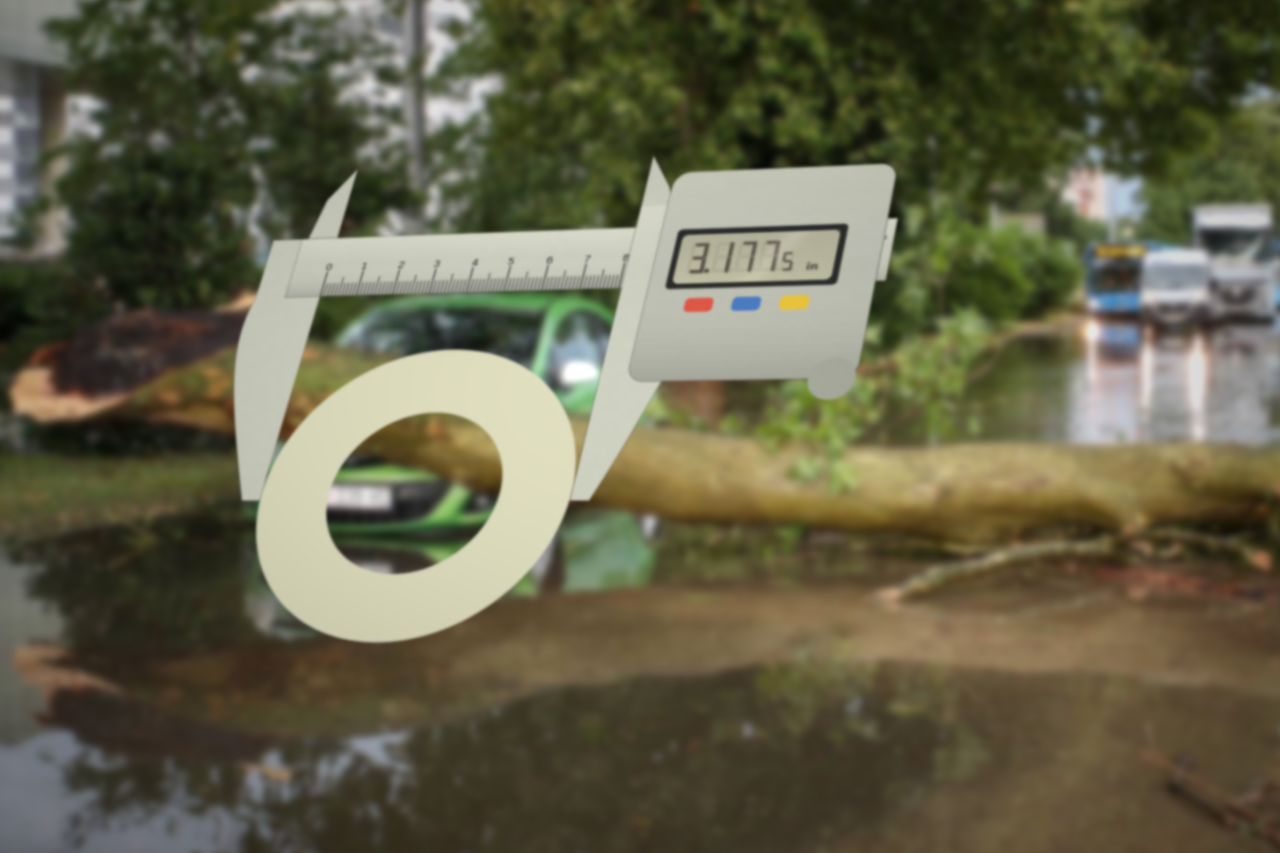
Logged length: 3.1775 in
